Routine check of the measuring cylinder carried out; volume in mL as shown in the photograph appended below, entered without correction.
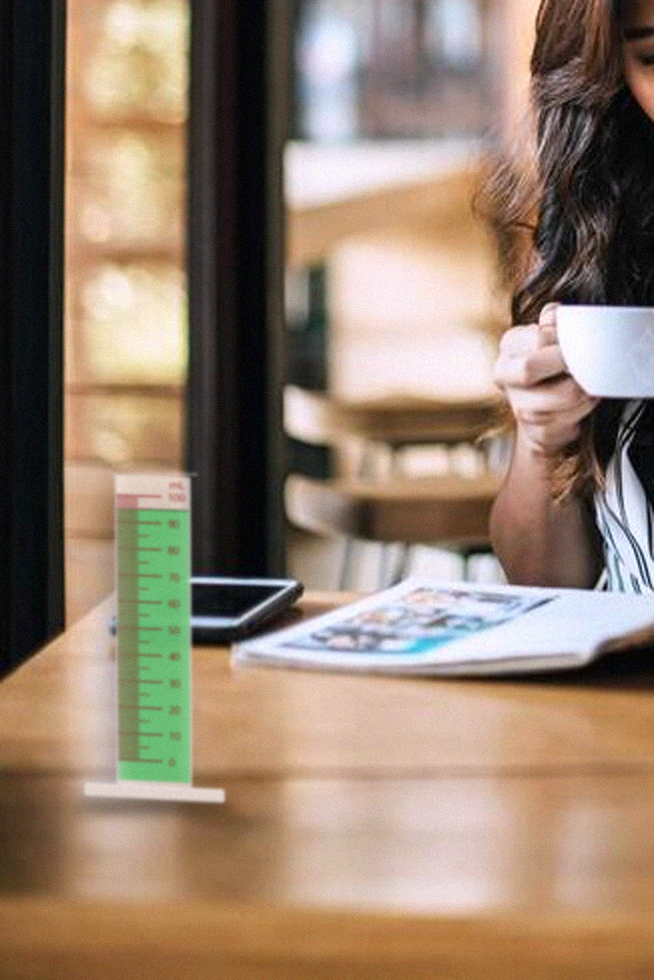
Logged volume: 95 mL
